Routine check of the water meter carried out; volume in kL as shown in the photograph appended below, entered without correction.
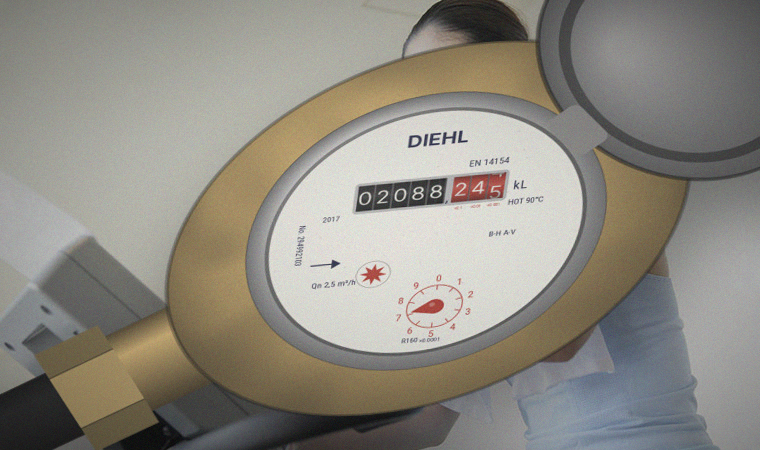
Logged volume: 2088.2447 kL
